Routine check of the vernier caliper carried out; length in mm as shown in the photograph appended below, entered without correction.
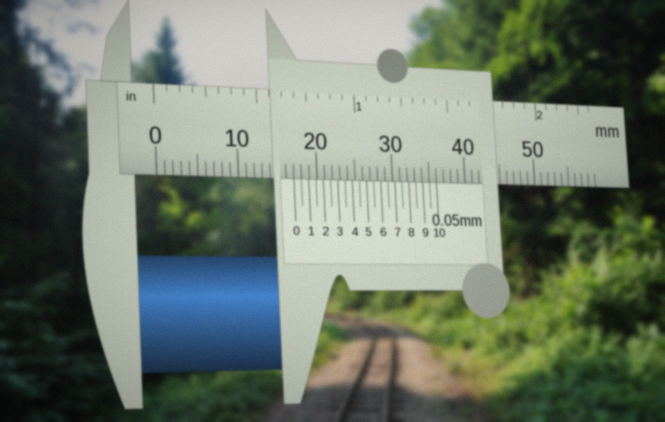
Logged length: 17.0 mm
